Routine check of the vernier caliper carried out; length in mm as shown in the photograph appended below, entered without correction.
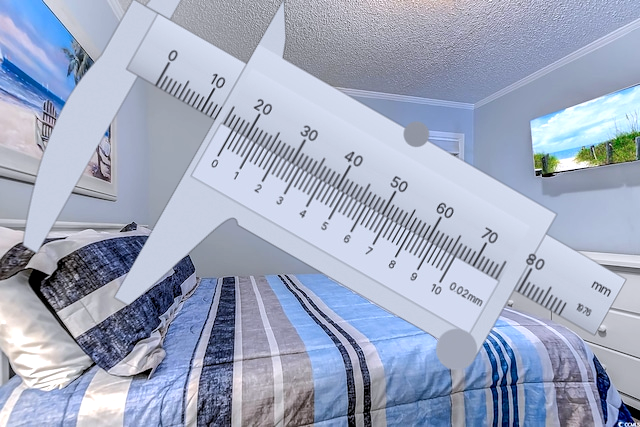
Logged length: 17.0 mm
